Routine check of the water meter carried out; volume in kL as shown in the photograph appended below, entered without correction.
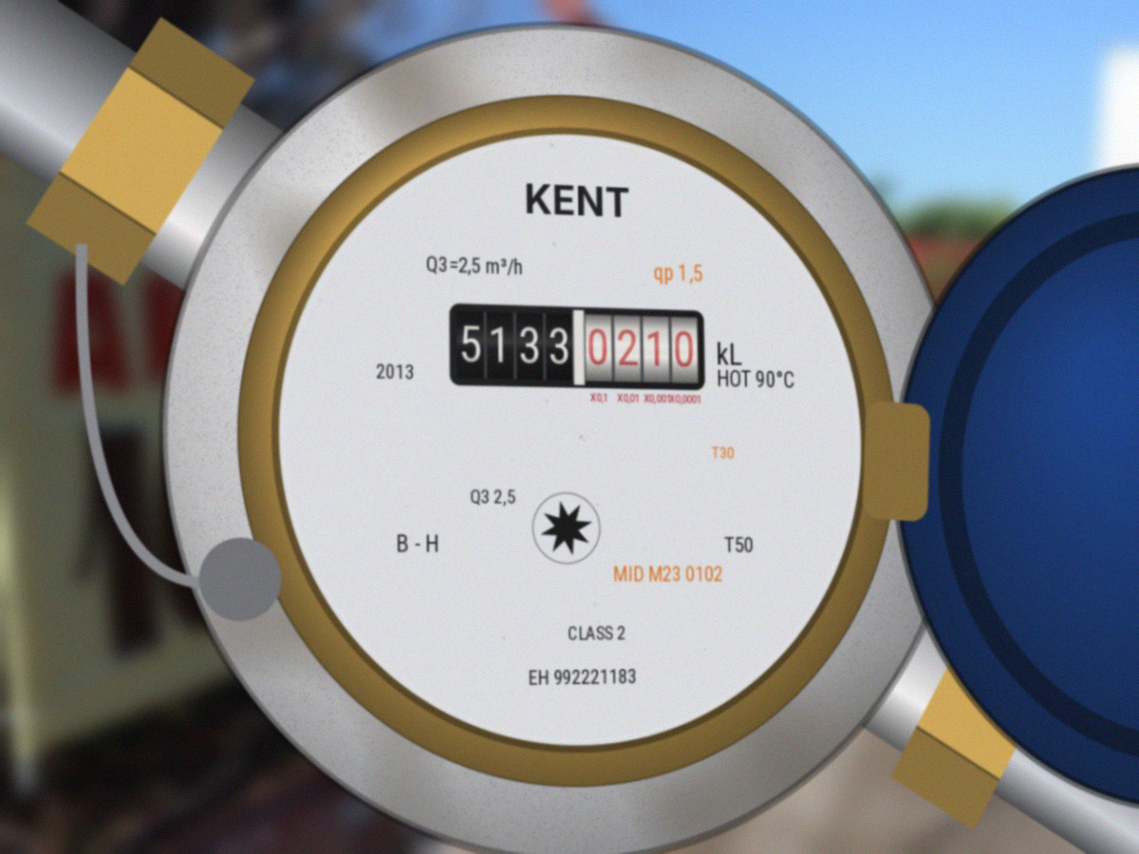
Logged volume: 5133.0210 kL
